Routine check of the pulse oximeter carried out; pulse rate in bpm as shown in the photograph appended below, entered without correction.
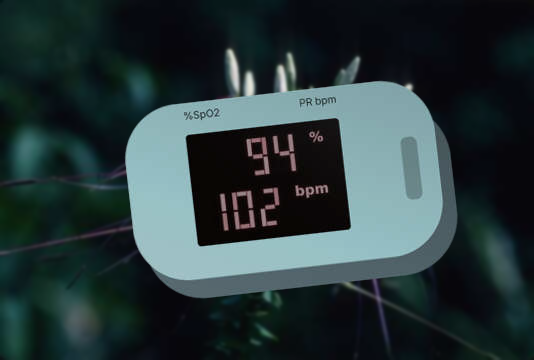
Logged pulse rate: 102 bpm
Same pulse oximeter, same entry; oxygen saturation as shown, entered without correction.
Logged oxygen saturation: 94 %
